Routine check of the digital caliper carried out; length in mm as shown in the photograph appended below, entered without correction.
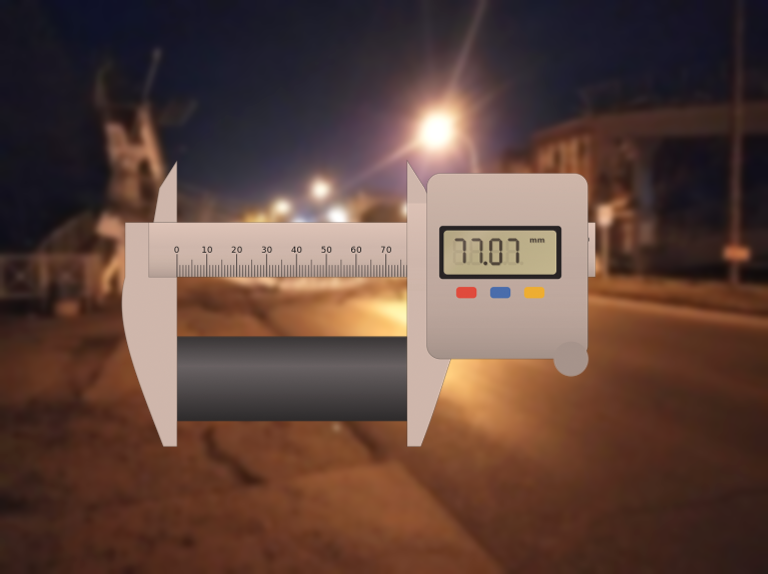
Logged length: 77.07 mm
